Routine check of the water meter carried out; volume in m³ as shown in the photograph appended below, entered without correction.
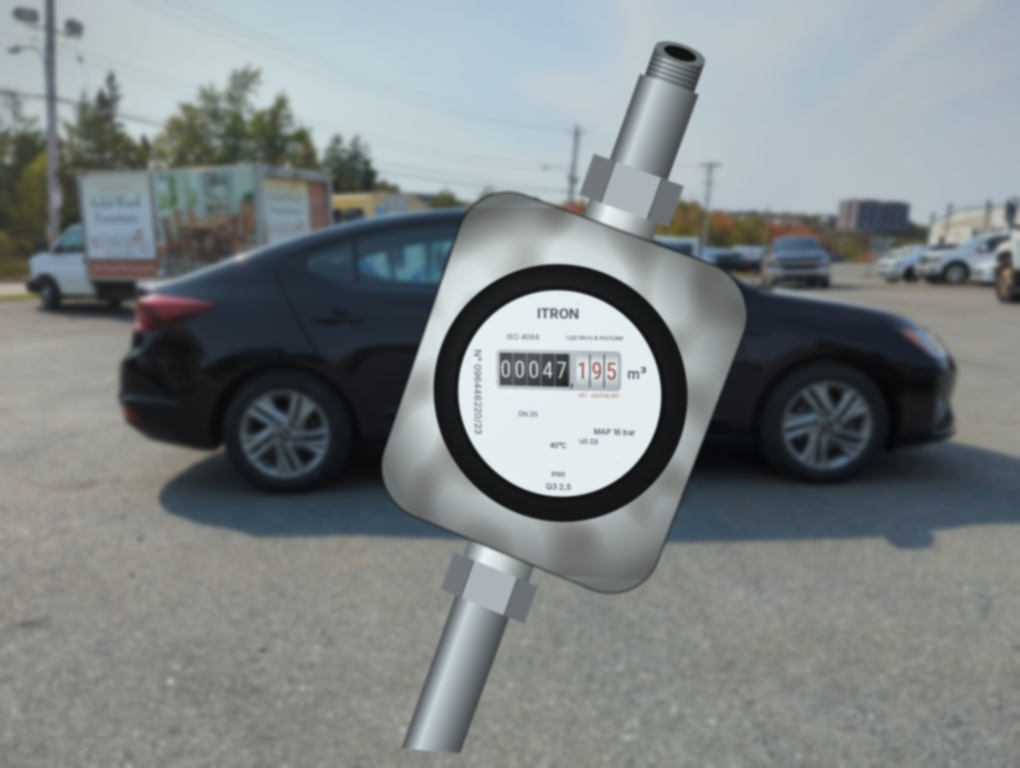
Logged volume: 47.195 m³
